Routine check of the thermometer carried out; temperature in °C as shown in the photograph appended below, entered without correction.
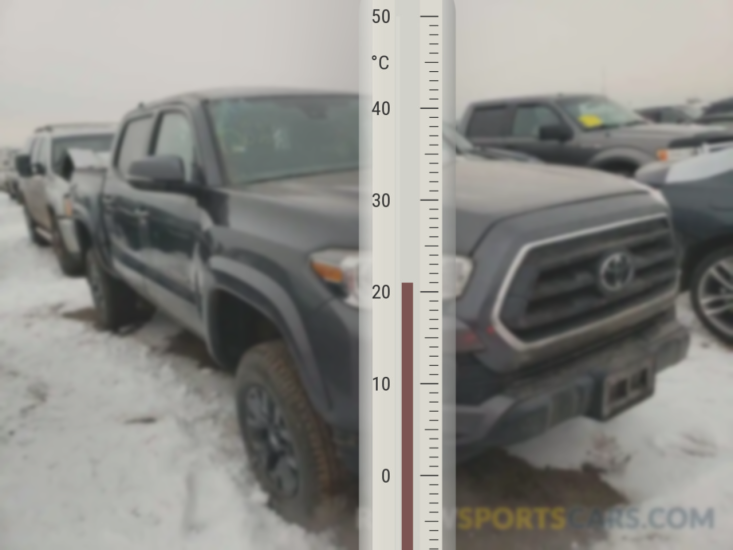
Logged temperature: 21 °C
